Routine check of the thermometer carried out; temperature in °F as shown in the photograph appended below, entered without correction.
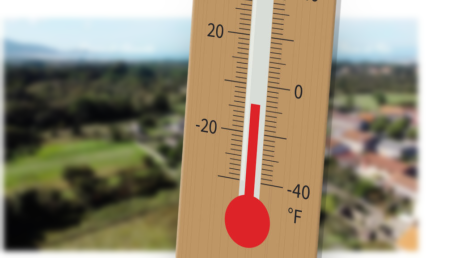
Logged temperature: -8 °F
